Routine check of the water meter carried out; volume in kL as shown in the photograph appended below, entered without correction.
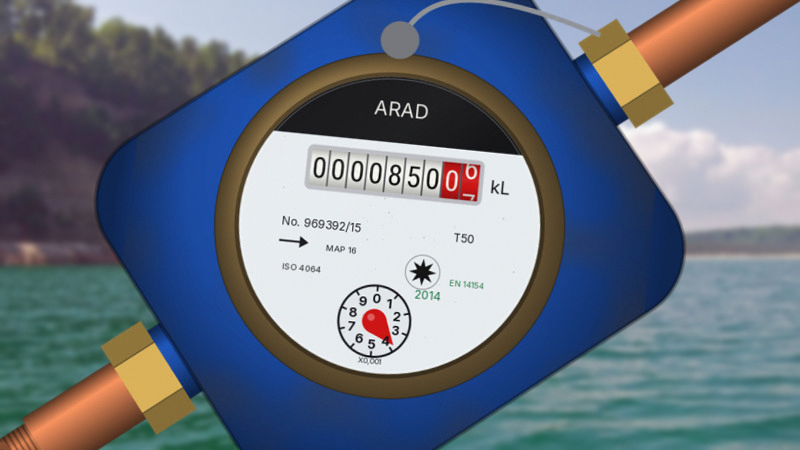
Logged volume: 850.063 kL
